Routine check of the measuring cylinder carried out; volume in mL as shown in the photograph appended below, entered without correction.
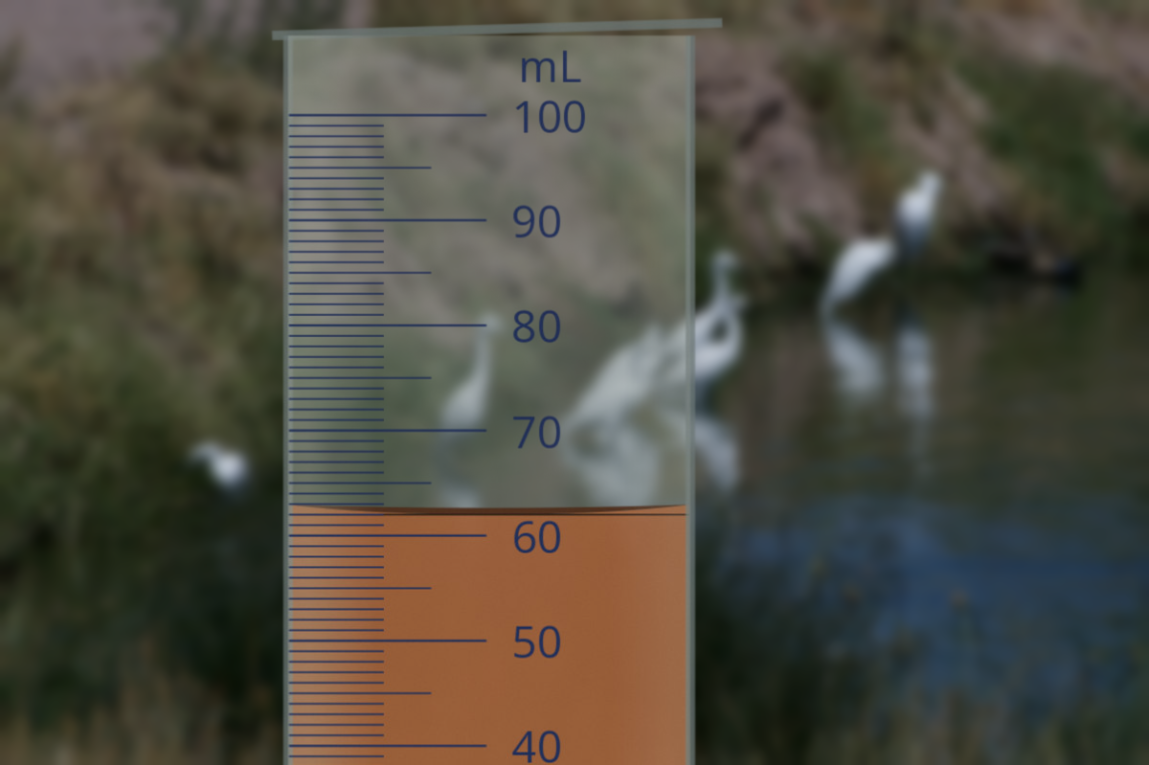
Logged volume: 62 mL
